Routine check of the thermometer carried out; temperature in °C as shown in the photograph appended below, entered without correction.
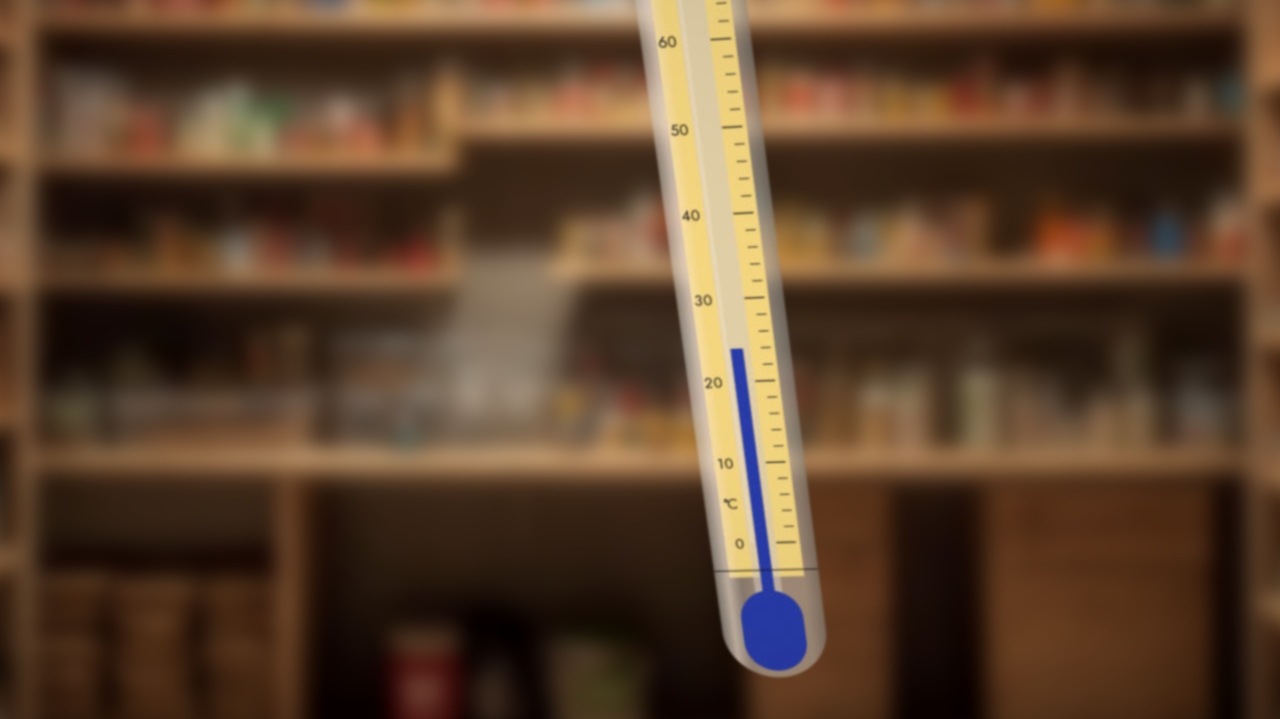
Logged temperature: 24 °C
